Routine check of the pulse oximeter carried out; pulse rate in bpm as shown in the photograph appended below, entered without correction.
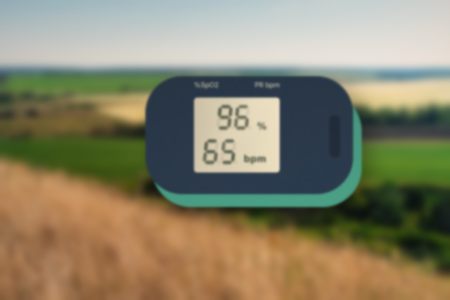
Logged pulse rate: 65 bpm
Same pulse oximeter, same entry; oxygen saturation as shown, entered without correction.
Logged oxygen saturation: 96 %
